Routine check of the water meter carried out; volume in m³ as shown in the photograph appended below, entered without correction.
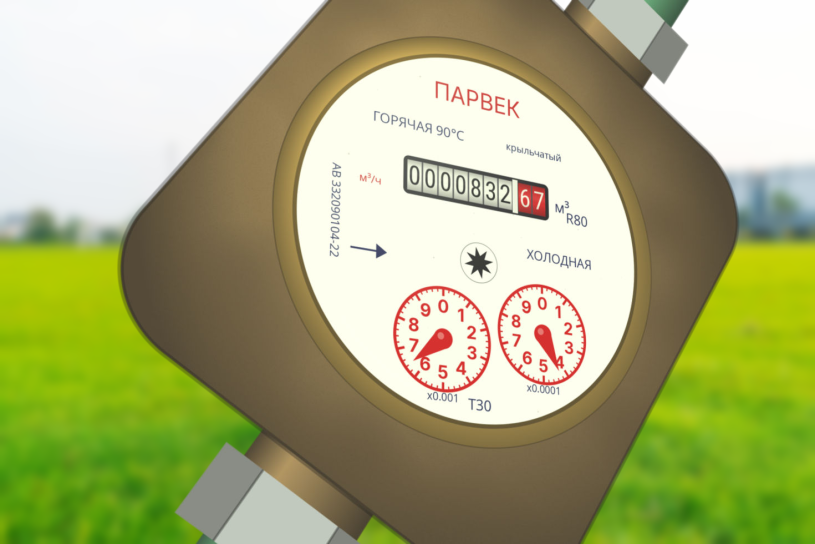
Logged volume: 832.6764 m³
